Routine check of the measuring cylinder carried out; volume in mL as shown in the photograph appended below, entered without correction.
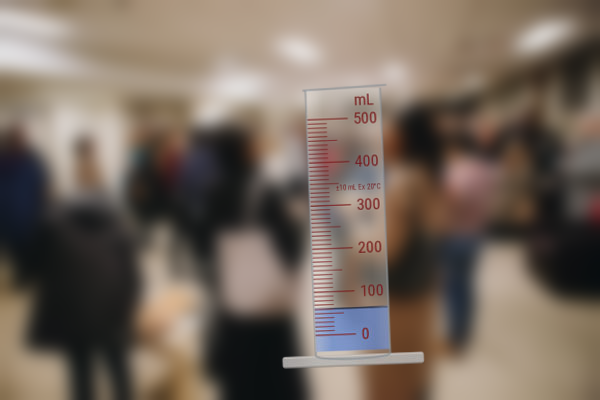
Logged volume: 60 mL
